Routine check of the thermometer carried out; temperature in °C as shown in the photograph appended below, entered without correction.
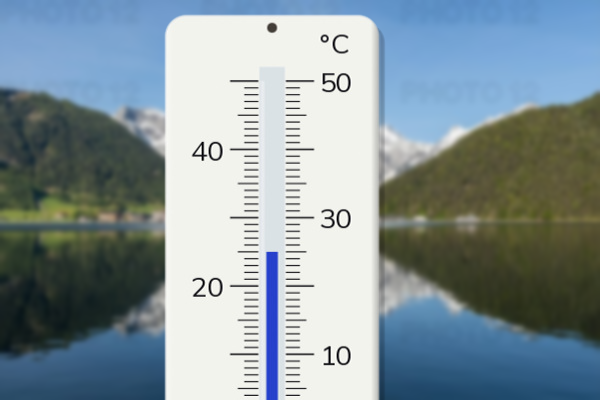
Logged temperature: 25 °C
